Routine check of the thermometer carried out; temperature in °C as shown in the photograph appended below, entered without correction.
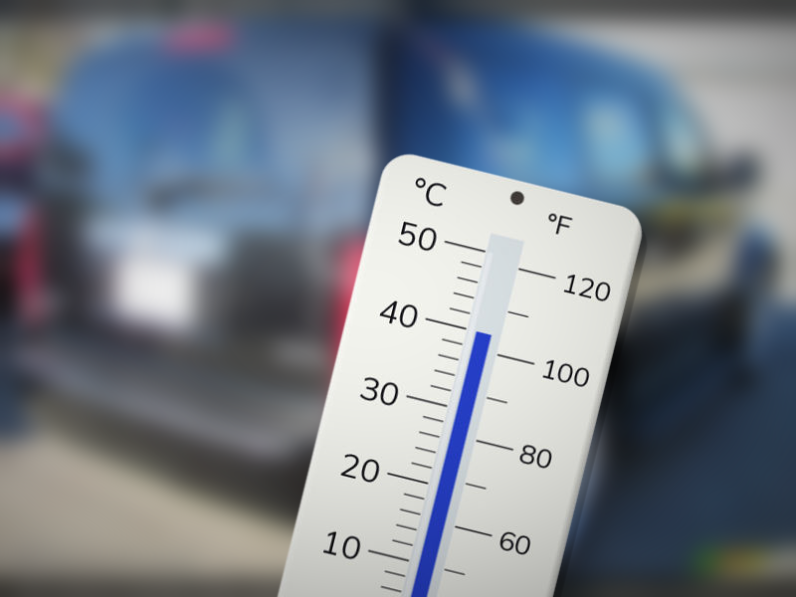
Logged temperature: 40 °C
